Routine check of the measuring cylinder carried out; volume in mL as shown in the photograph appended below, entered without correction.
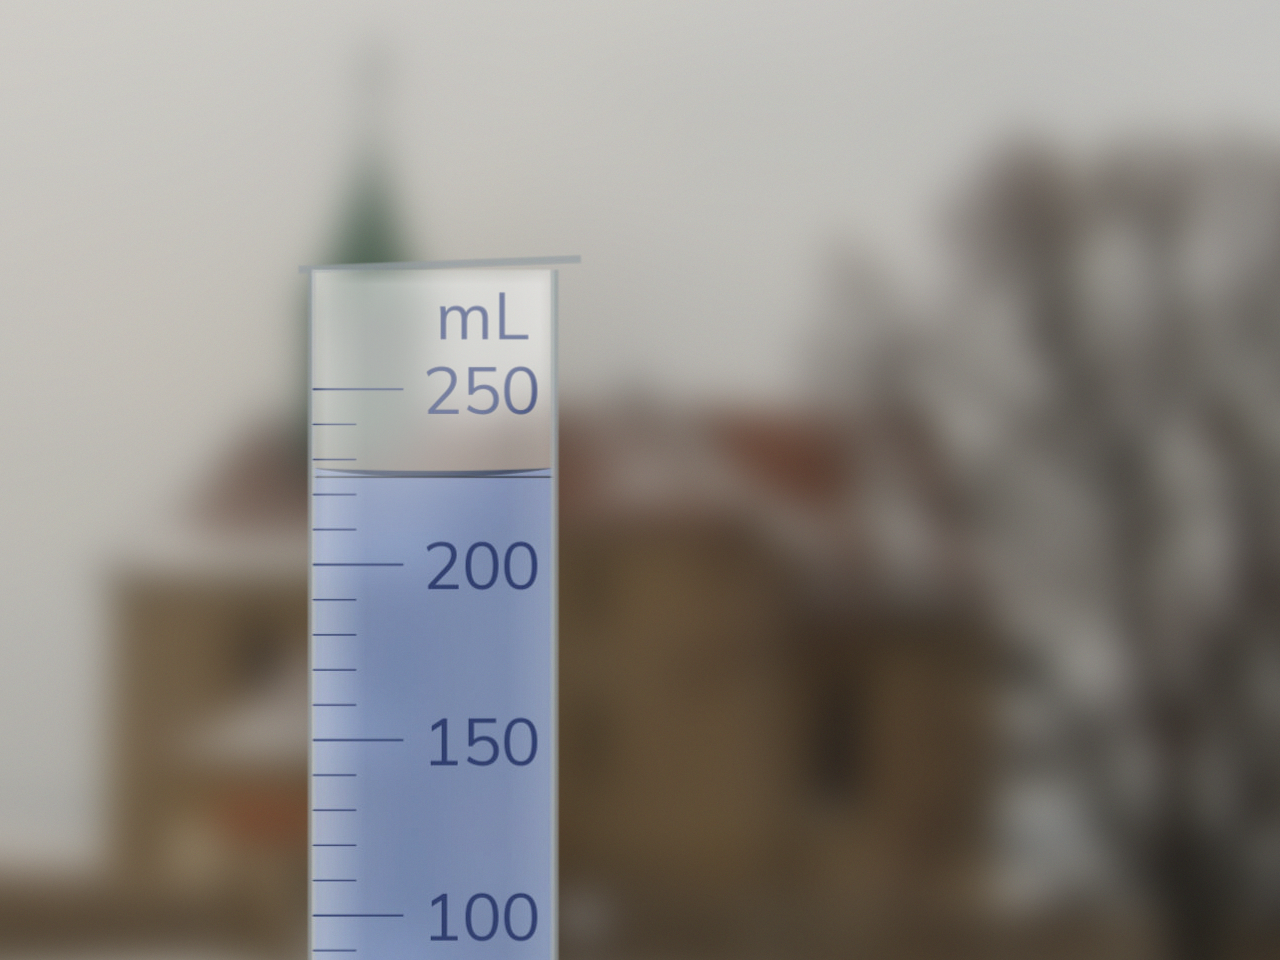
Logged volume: 225 mL
